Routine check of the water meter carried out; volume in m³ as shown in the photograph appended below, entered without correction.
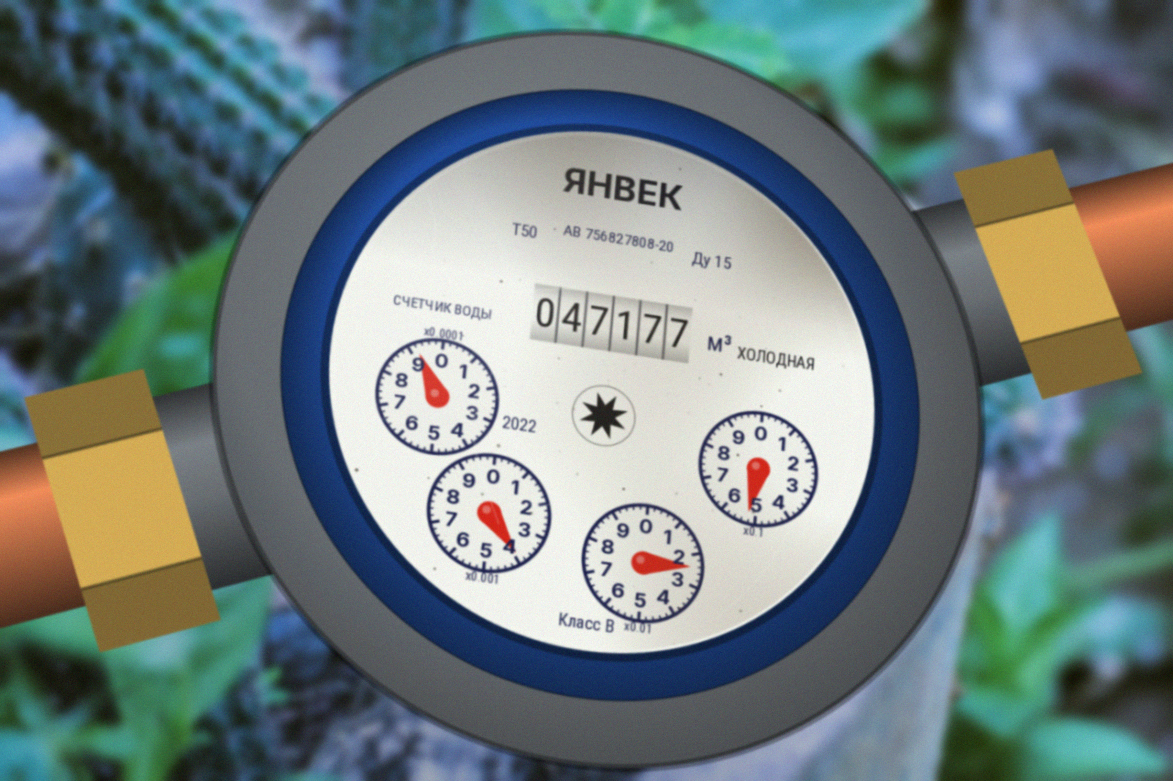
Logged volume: 47177.5239 m³
